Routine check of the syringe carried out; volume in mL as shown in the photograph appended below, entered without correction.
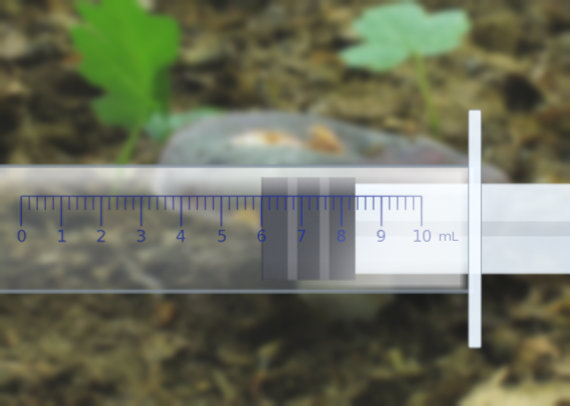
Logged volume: 6 mL
